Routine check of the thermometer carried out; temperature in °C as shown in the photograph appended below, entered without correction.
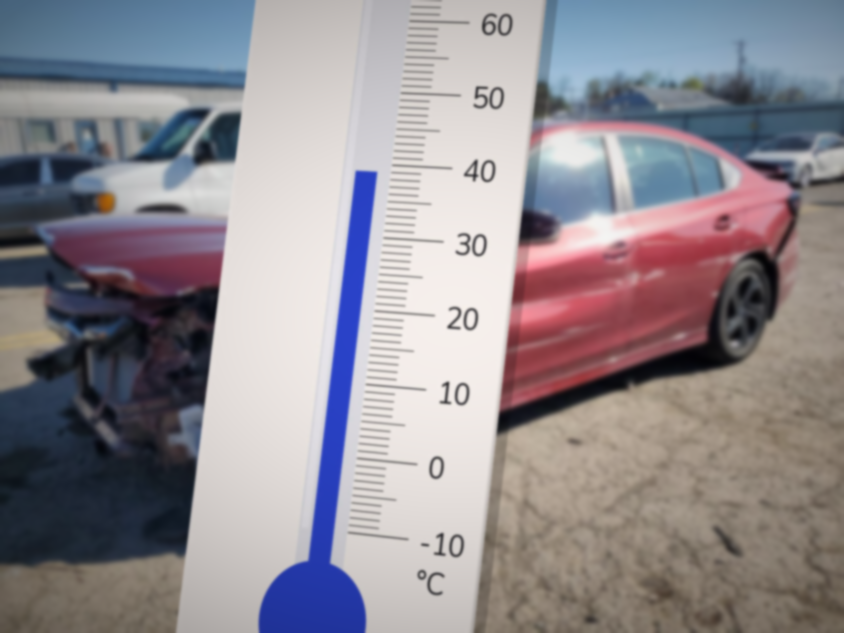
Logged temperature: 39 °C
